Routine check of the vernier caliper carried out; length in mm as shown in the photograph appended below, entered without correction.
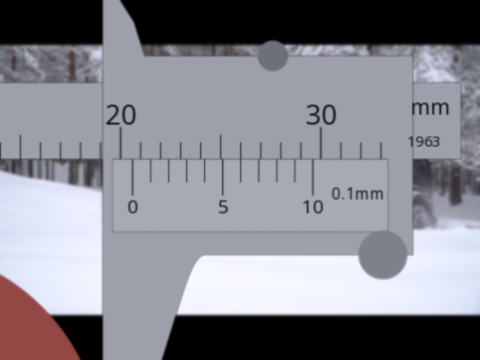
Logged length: 20.6 mm
